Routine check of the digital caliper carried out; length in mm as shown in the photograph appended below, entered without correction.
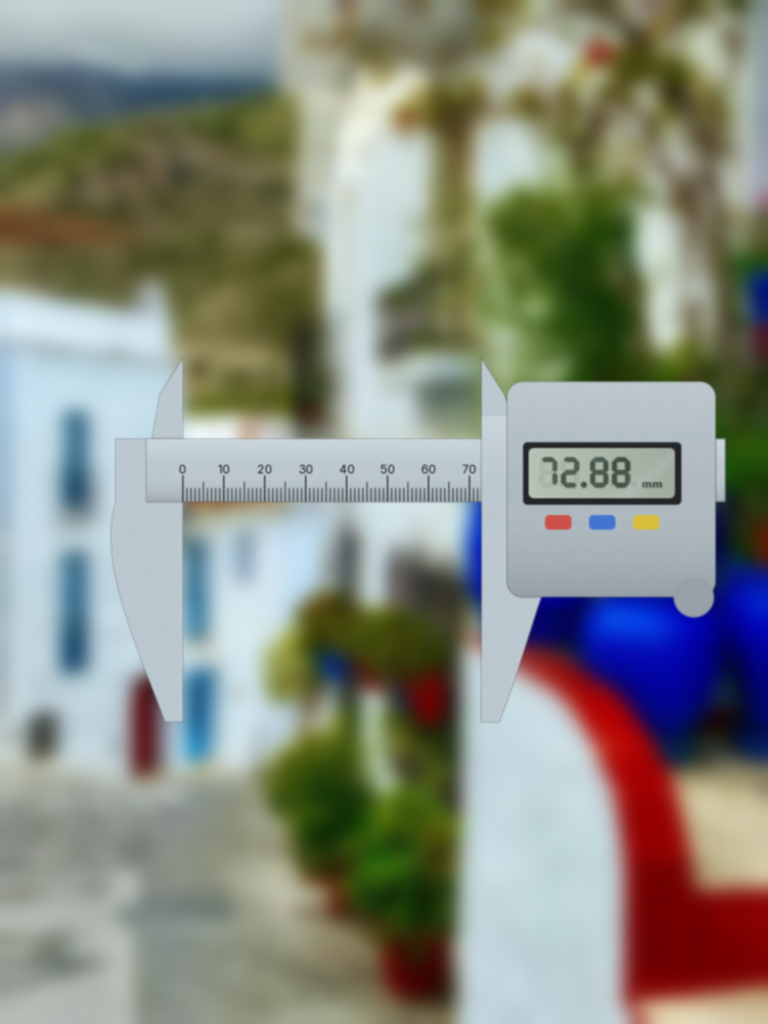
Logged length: 72.88 mm
